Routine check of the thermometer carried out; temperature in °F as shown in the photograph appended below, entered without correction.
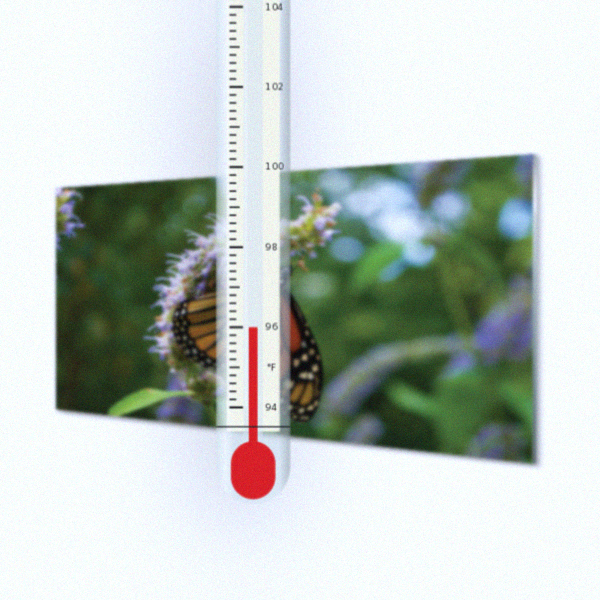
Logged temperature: 96 °F
